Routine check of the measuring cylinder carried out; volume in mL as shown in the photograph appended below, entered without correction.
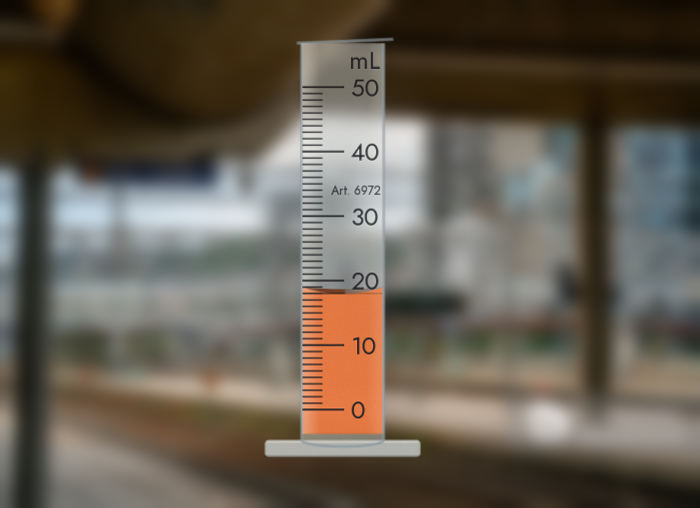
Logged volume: 18 mL
